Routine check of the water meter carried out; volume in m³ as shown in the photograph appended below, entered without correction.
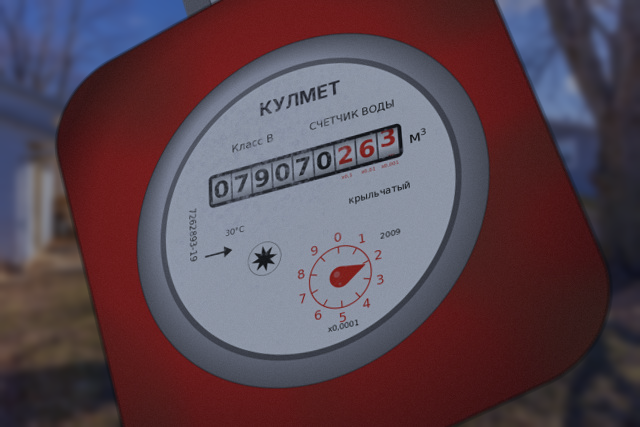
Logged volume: 79070.2632 m³
